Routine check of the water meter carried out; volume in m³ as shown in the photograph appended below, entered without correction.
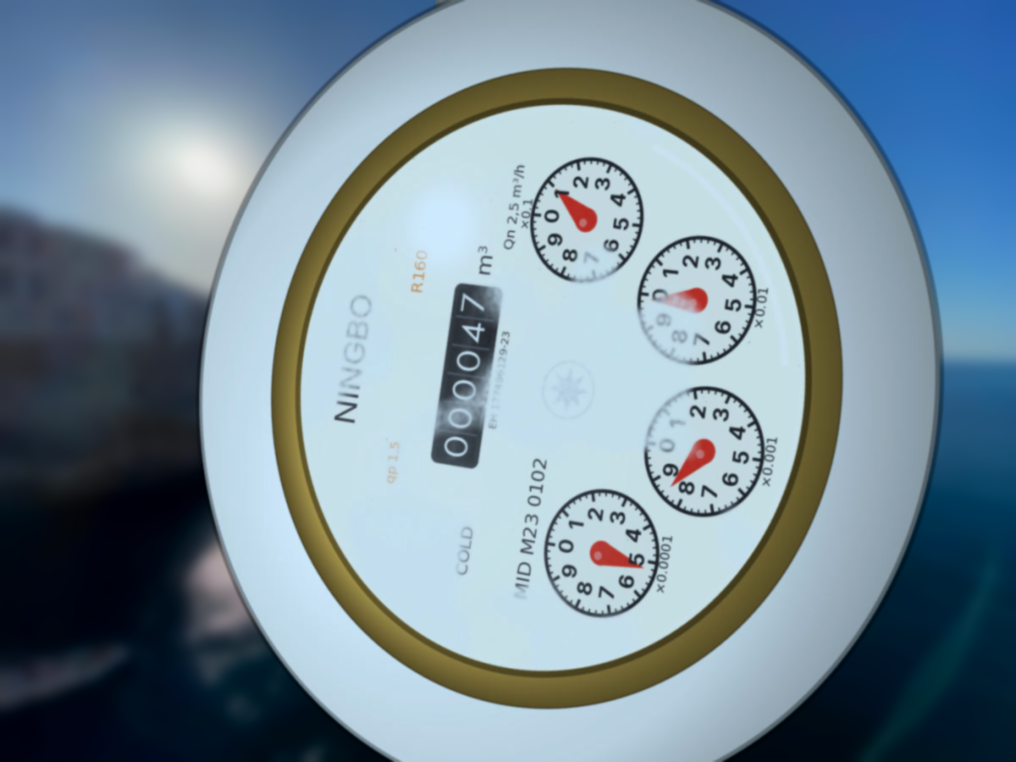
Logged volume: 47.0985 m³
